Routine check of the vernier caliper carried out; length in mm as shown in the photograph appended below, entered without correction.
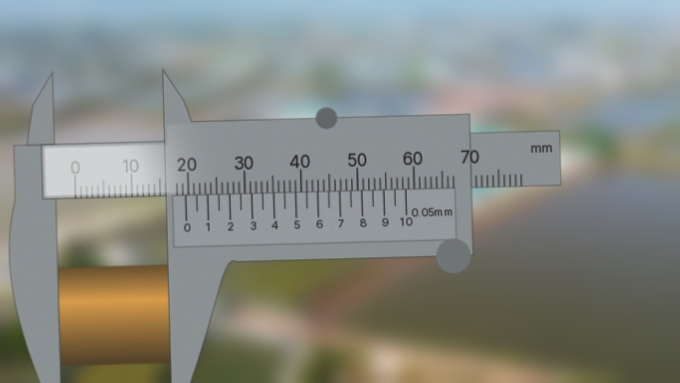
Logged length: 19.5 mm
